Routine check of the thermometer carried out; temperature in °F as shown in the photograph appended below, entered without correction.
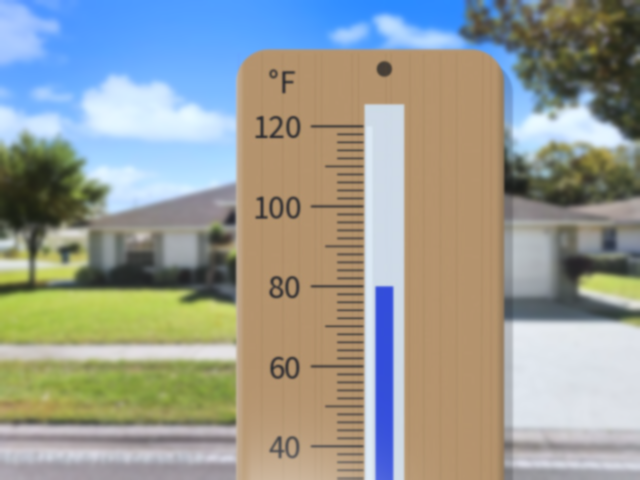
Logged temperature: 80 °F
